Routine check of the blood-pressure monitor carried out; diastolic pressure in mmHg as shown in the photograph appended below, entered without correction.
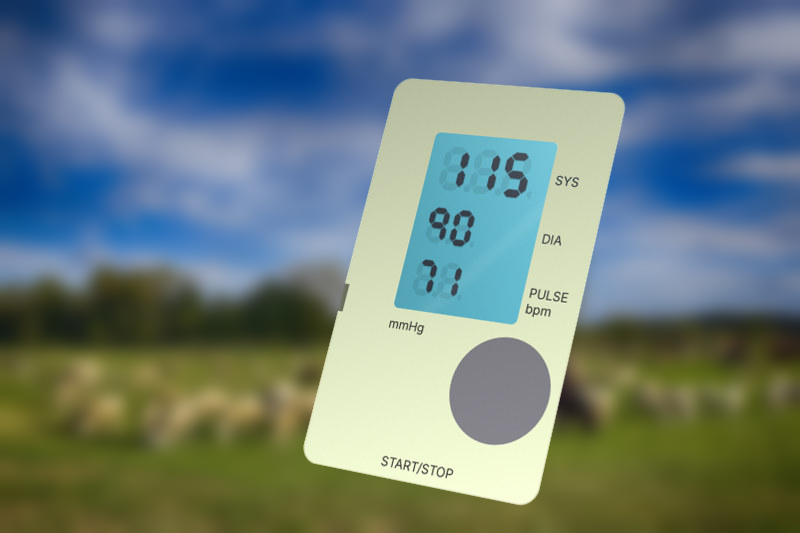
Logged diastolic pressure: 90 mmHg
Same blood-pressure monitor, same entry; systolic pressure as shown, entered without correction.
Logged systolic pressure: 115 mmHg
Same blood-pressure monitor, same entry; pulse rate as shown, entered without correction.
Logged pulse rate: 71 bpm
